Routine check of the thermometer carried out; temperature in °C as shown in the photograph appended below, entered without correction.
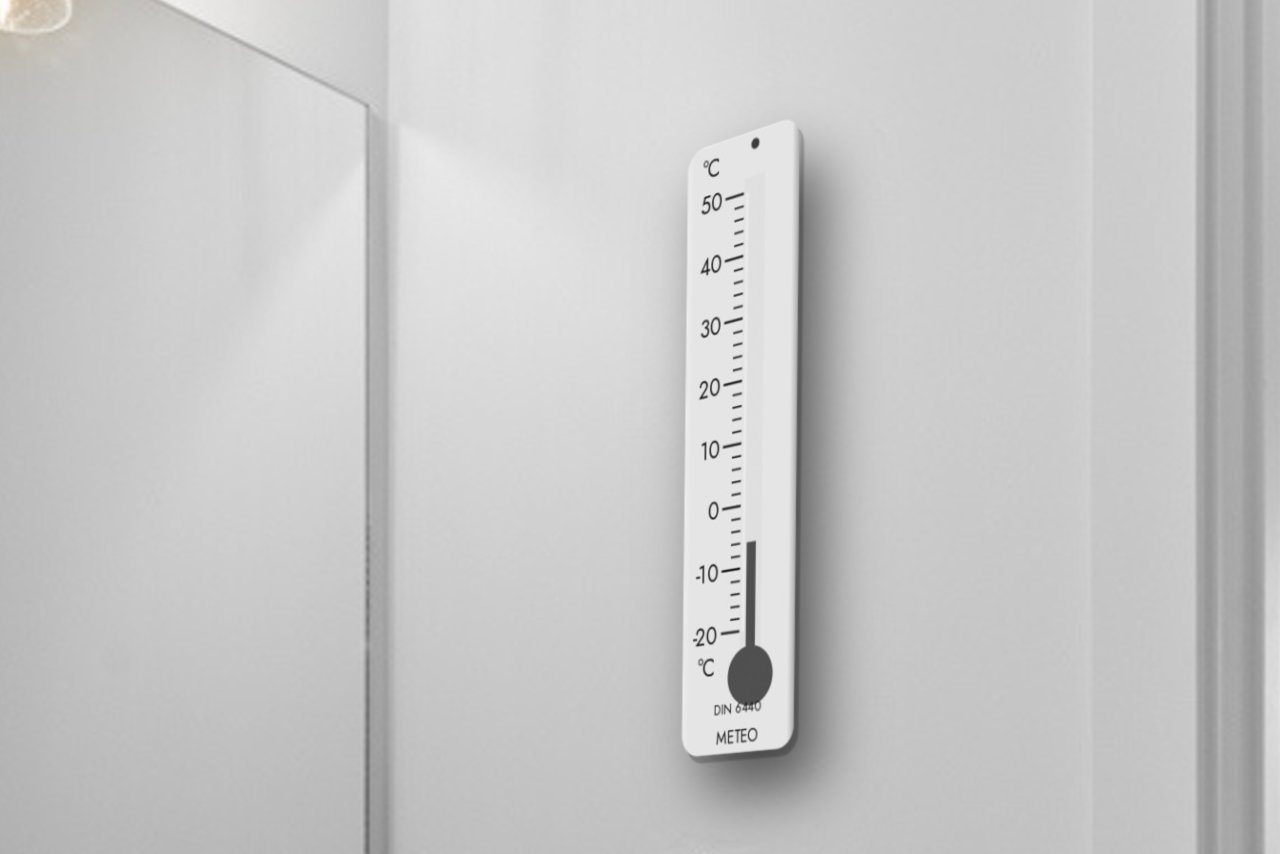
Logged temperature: -6 °C
